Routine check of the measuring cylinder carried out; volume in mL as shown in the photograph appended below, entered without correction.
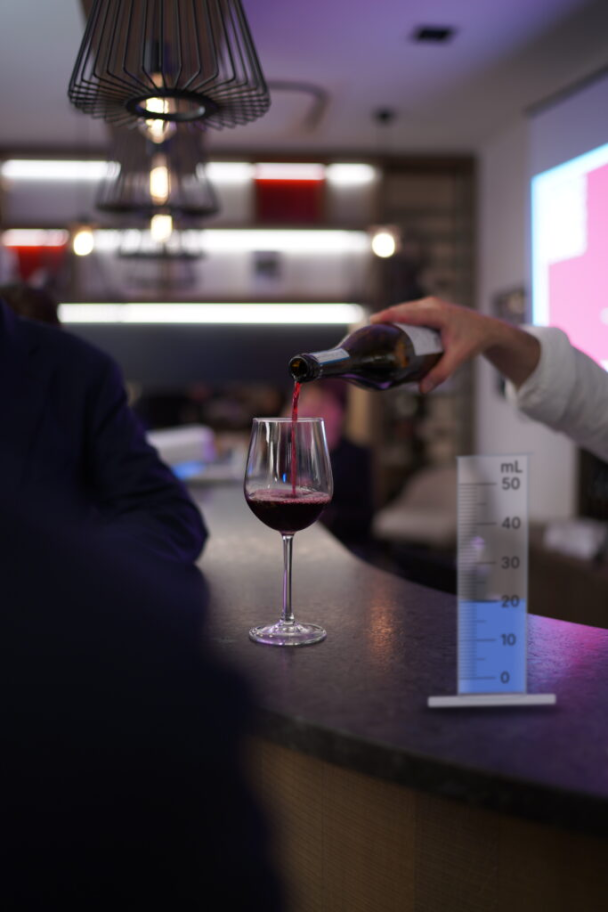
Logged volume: 20 mL
